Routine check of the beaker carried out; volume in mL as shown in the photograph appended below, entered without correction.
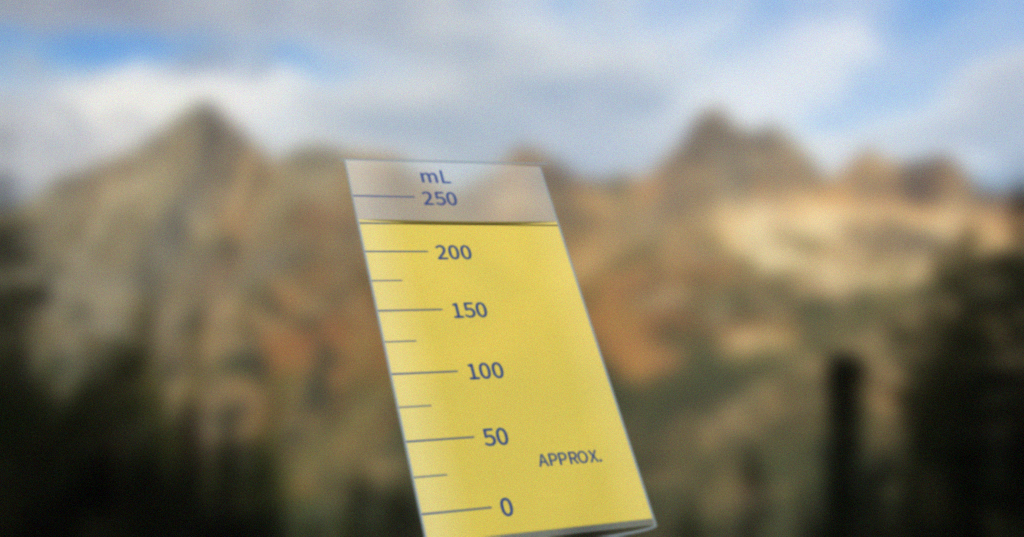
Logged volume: 225 mL
